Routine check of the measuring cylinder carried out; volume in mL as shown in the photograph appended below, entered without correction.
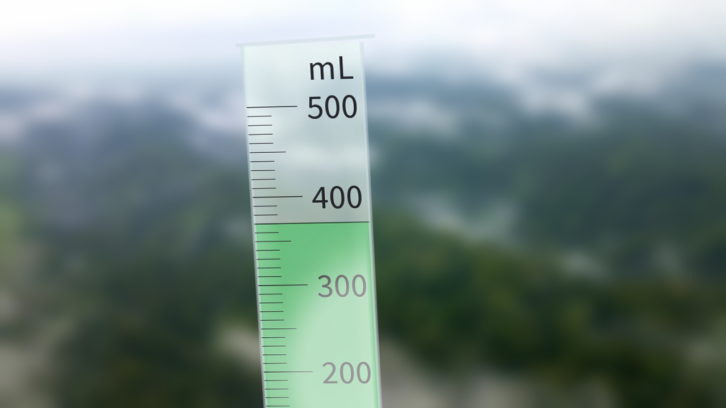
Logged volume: 370 mL
